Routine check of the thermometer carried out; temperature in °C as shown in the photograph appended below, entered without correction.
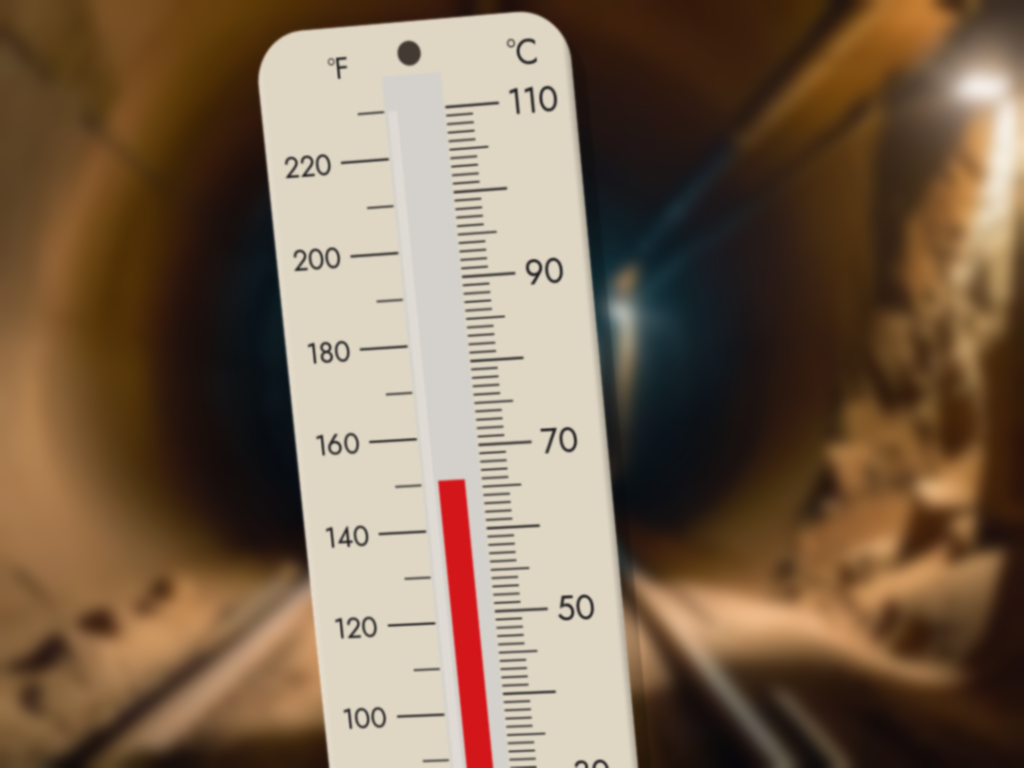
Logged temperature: 66 °C
